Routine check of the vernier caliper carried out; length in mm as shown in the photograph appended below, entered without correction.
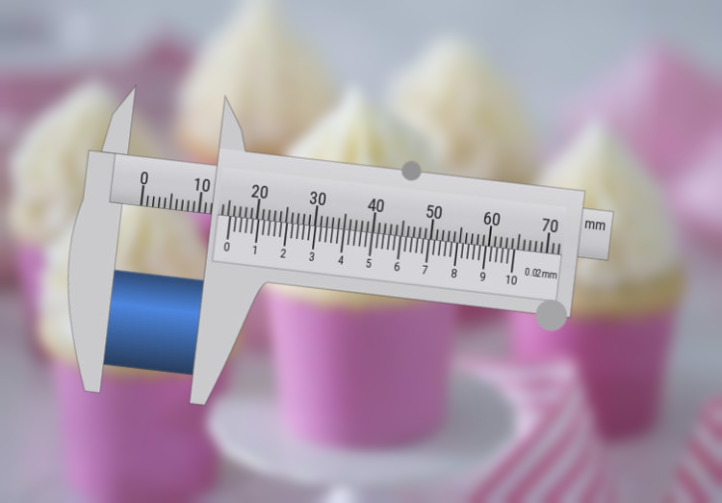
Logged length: 15.4 mm
